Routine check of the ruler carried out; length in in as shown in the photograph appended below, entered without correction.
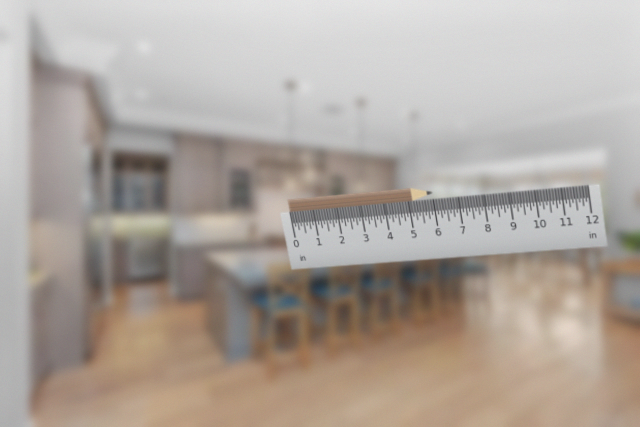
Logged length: 6 in
